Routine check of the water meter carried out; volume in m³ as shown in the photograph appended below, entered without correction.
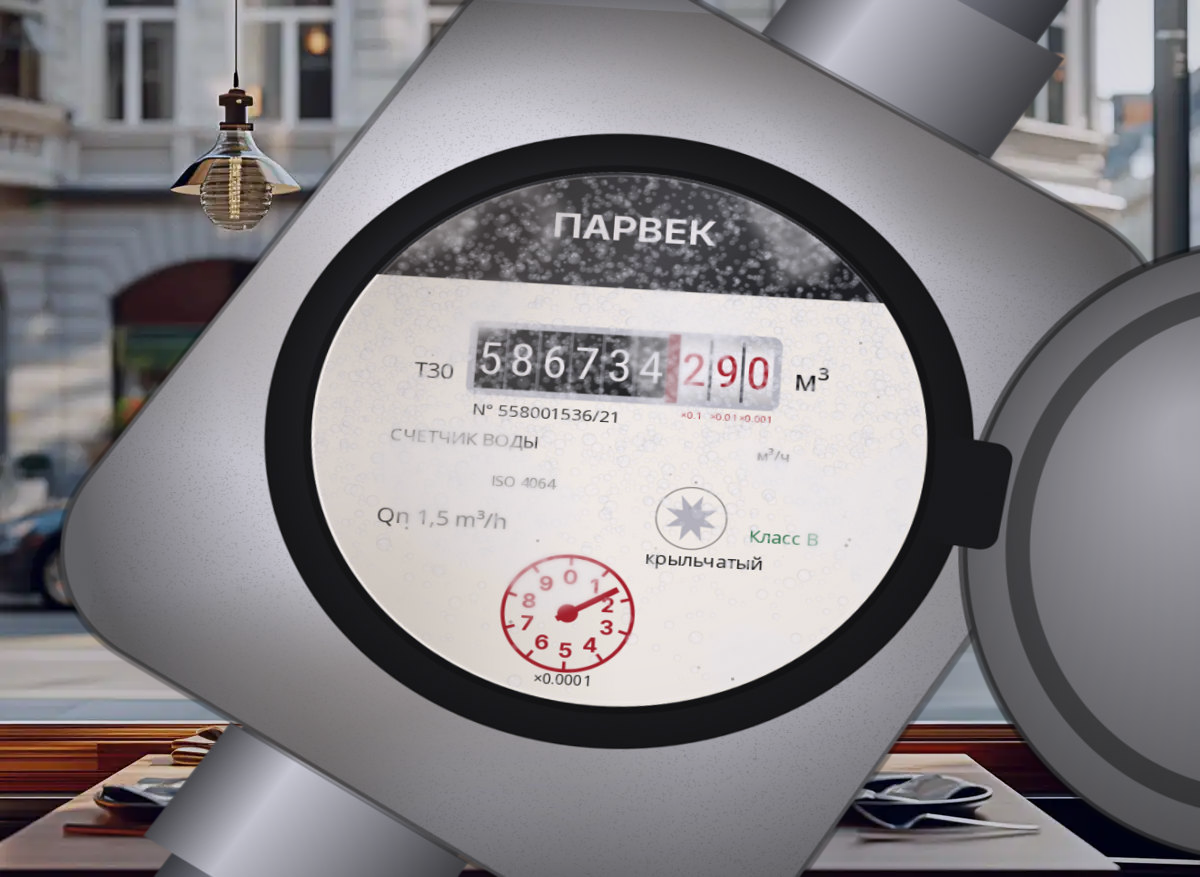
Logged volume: 586734.2901 m³
